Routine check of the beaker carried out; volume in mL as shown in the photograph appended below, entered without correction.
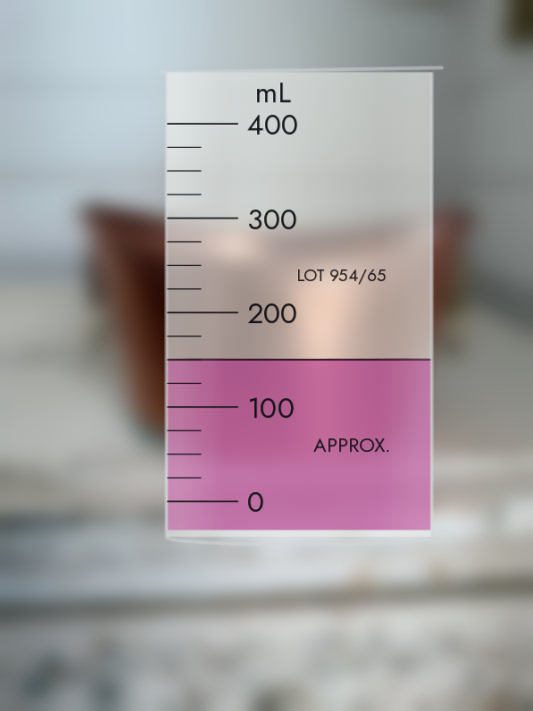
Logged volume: 150 mL
